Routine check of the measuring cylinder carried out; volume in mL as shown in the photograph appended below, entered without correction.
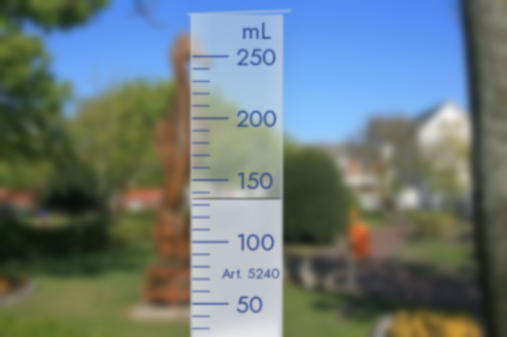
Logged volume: 135 mL
